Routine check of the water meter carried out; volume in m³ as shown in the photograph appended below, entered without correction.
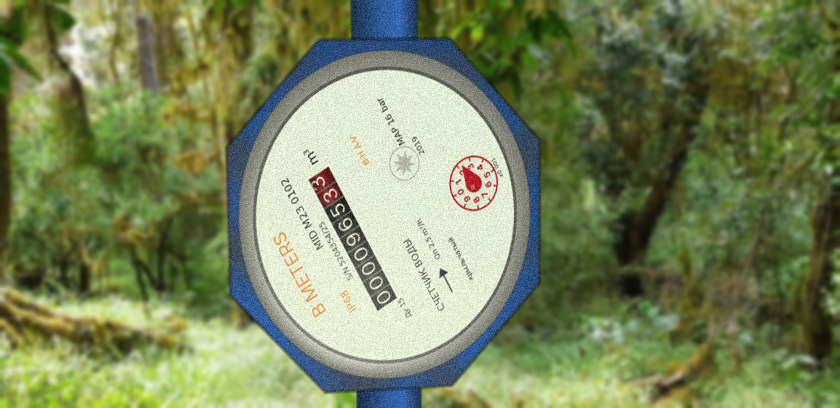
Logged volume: 965.332 m³
